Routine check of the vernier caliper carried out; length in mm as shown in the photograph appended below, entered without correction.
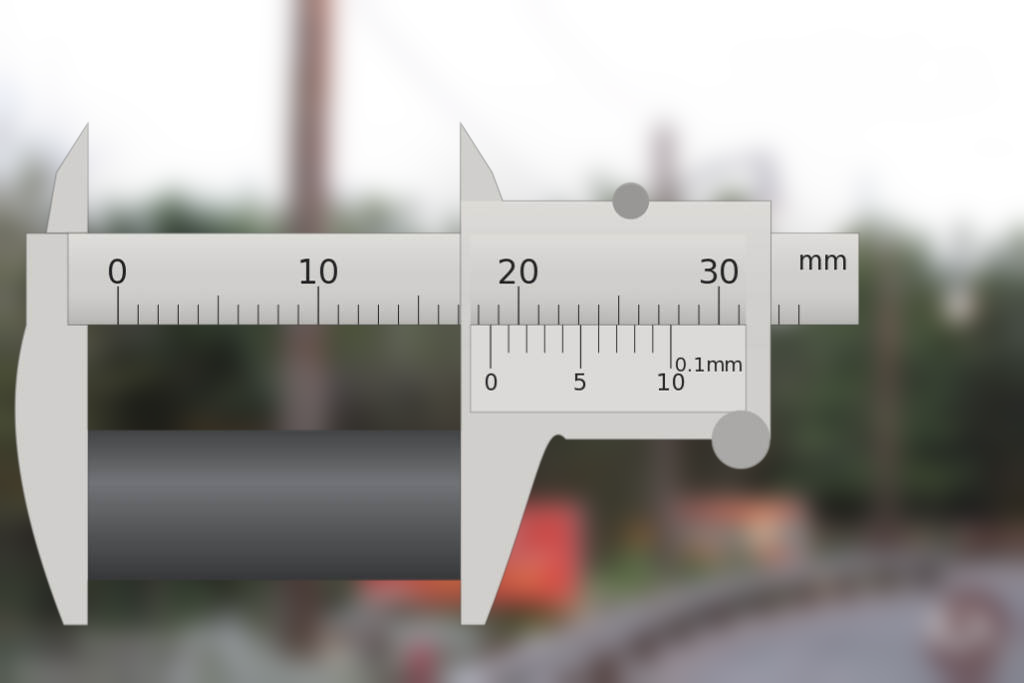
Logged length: 18.6 mm
